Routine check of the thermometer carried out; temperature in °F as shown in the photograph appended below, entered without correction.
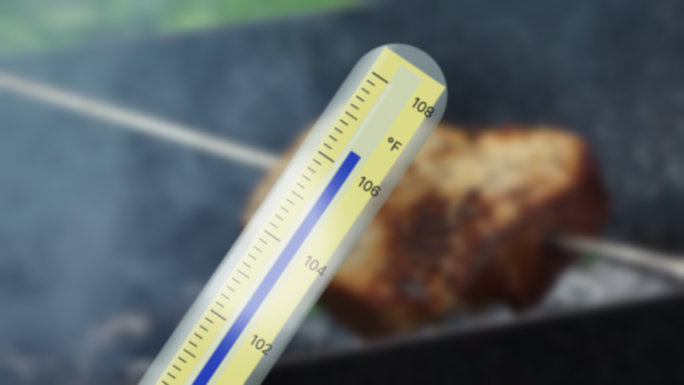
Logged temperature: 106.4 °F
